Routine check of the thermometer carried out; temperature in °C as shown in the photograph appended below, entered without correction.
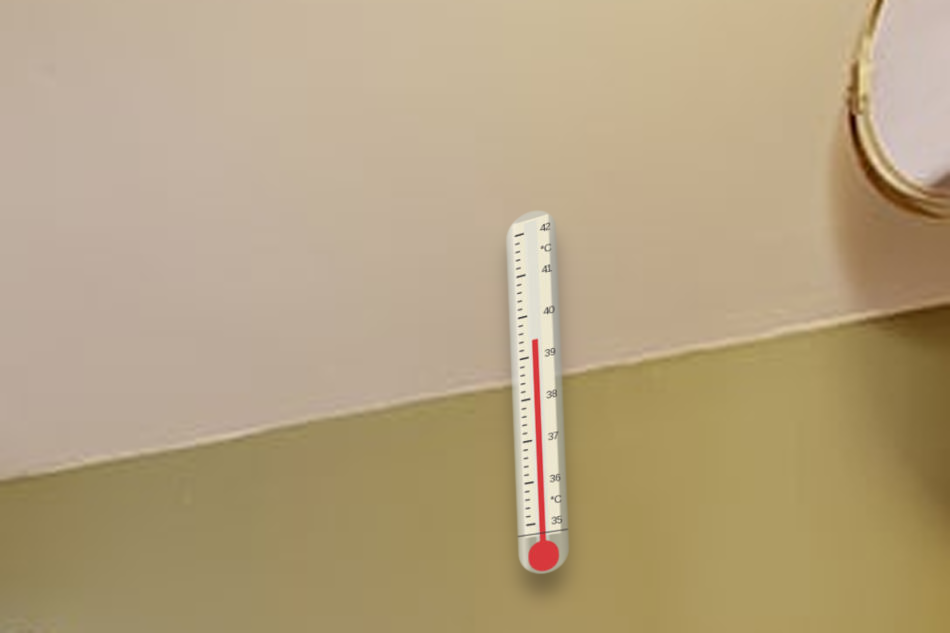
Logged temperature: 39.4 °C
